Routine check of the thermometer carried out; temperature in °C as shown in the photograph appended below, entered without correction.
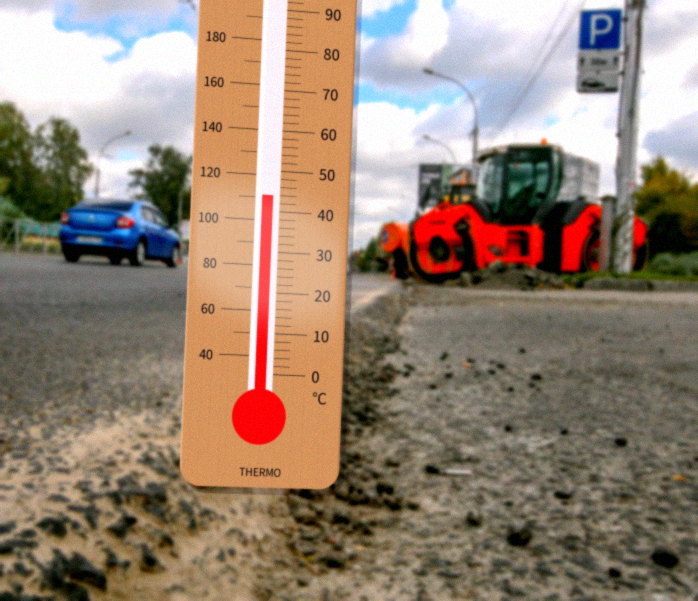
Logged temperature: 44 °C
